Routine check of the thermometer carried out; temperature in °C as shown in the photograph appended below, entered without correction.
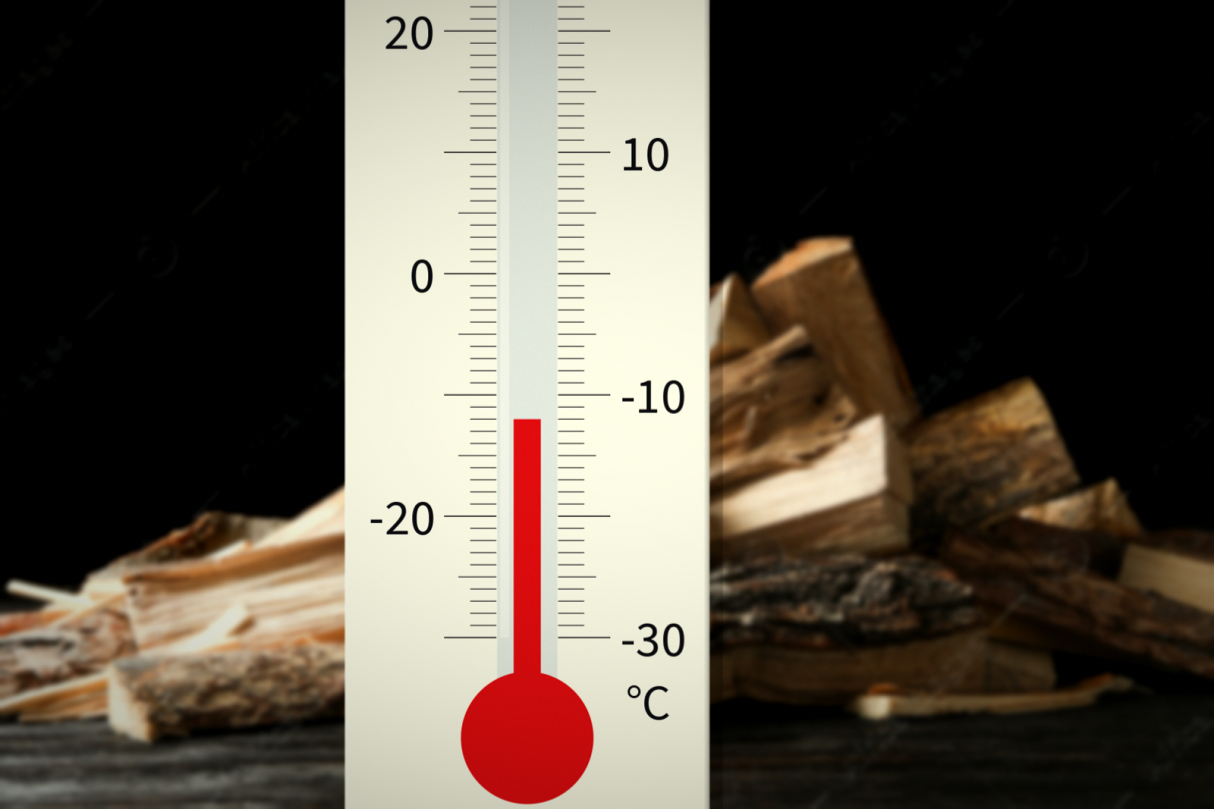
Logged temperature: -12 °C
